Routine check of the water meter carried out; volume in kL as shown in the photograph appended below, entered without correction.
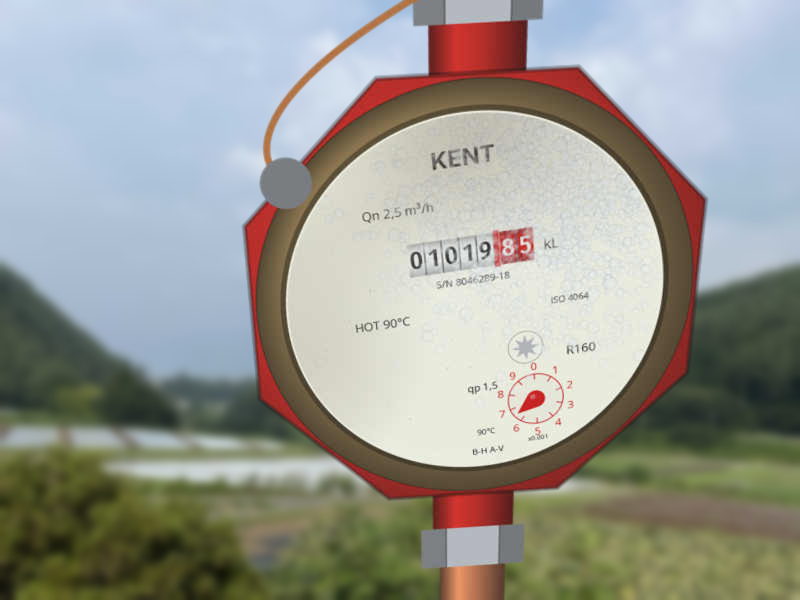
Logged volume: 1019.856 kL
